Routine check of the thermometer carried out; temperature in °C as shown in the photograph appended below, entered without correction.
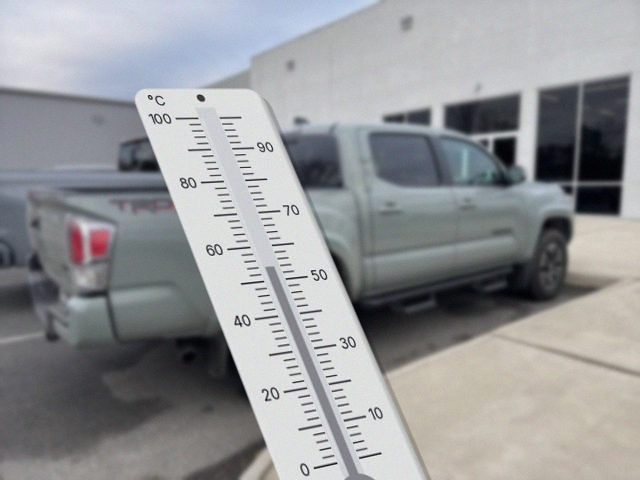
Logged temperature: 54 °C
